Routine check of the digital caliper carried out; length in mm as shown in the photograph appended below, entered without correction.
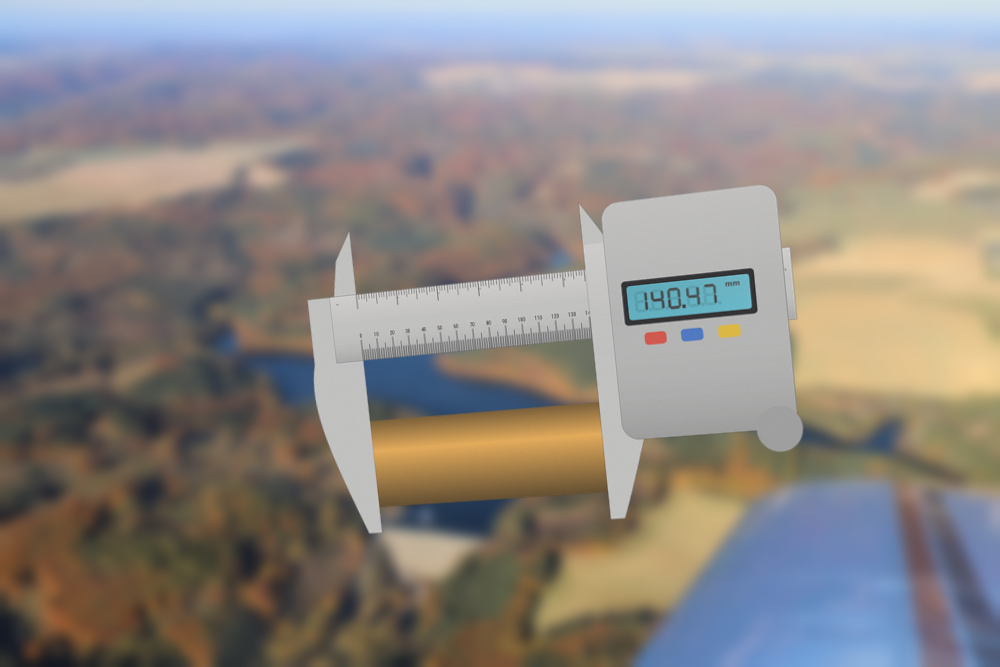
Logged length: 140.47 mm
